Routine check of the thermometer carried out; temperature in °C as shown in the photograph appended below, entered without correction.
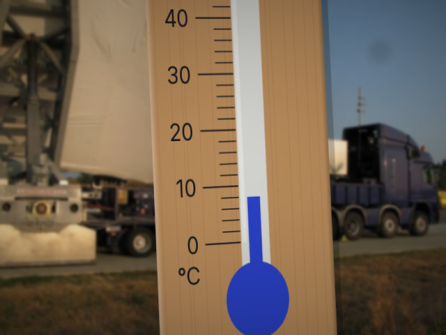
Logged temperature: 8 °C
